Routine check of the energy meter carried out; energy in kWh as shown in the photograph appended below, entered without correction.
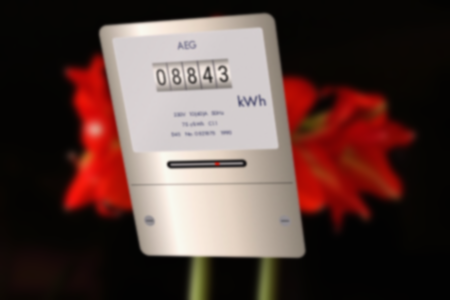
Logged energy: 8843 kWh
